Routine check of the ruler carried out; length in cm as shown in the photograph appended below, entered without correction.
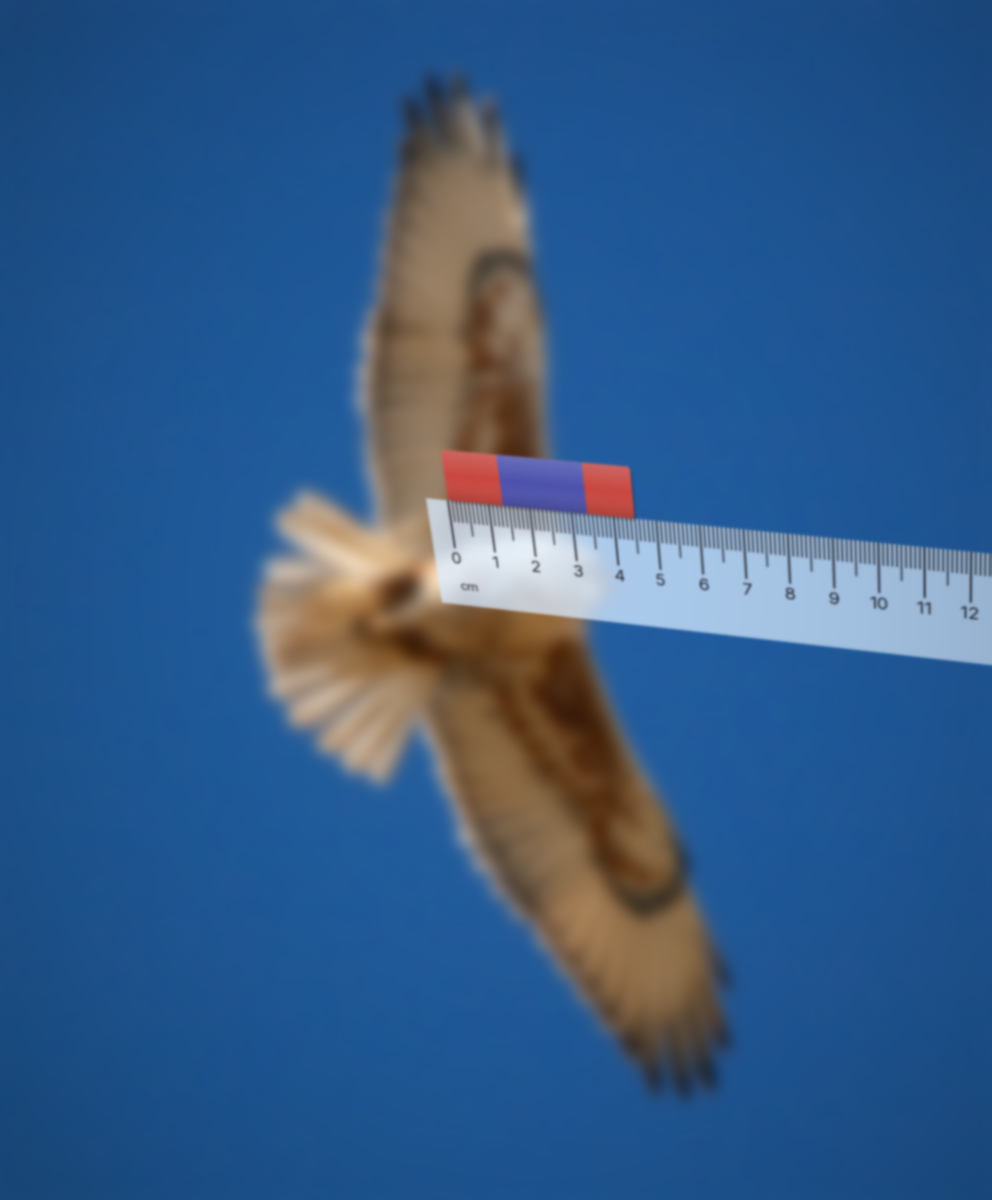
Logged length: 4.5 cm
